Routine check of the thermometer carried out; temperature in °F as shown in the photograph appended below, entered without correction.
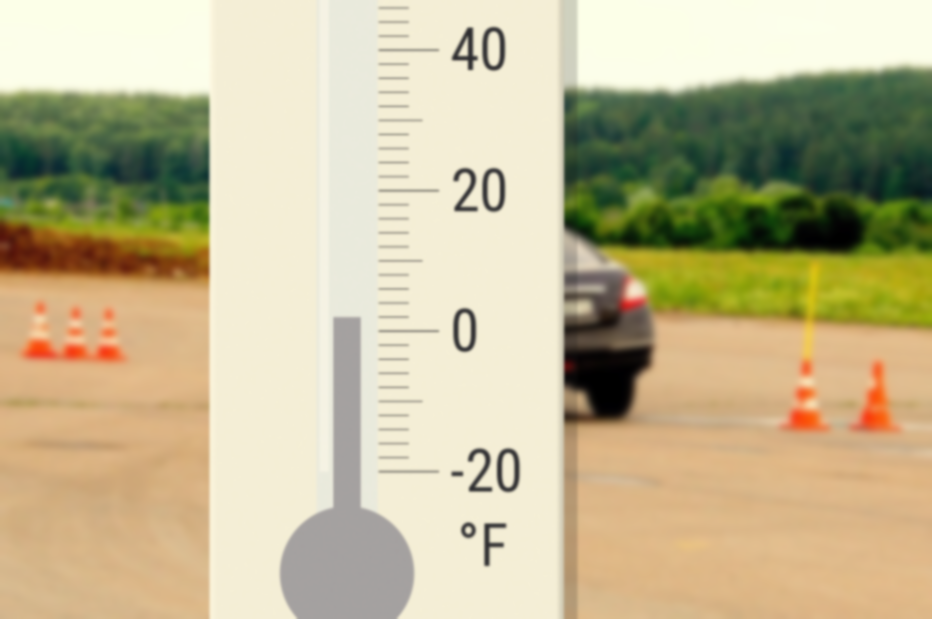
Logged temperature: 2 °F
